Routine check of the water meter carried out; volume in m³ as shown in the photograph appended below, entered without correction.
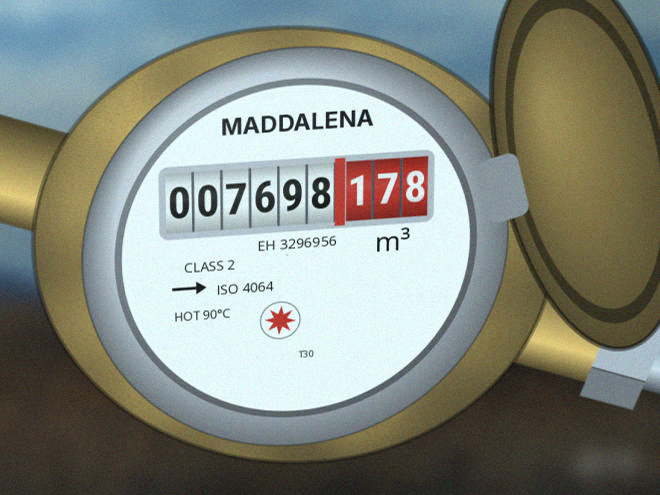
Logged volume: 7698.178 m³
